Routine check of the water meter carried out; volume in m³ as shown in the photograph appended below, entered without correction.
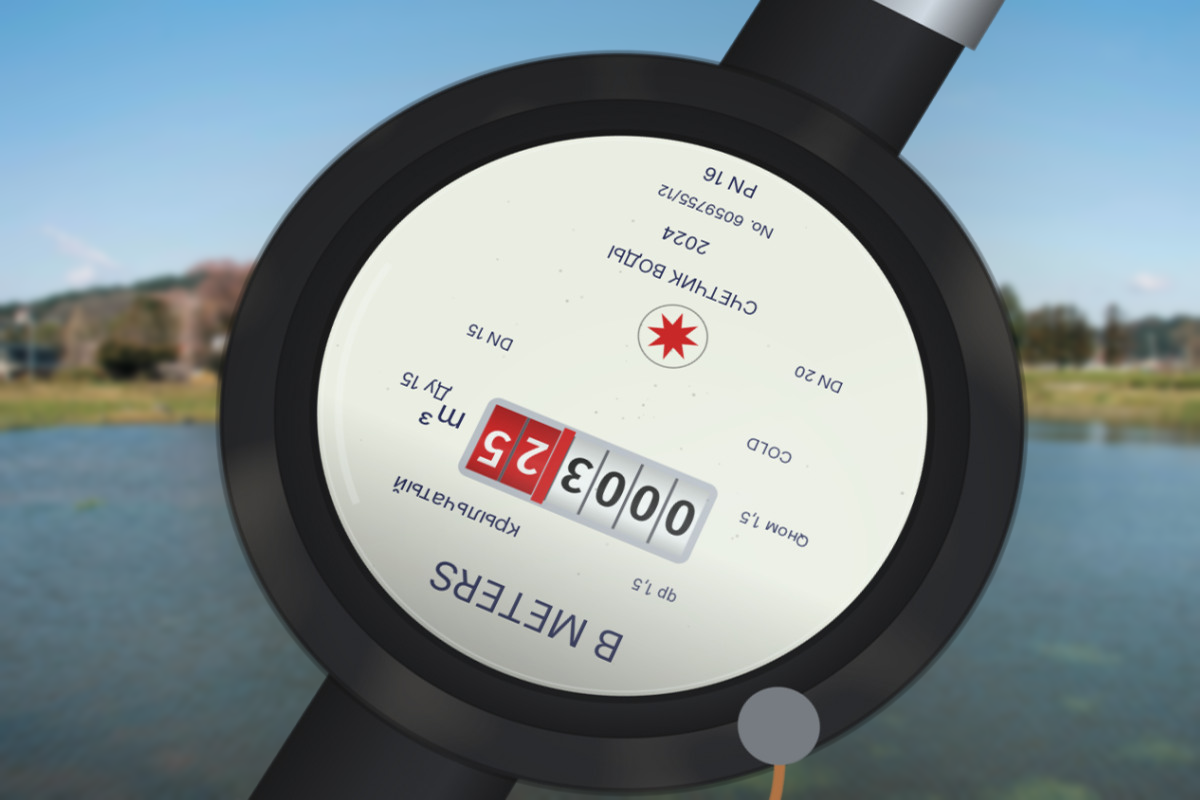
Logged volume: 3.25 m³
